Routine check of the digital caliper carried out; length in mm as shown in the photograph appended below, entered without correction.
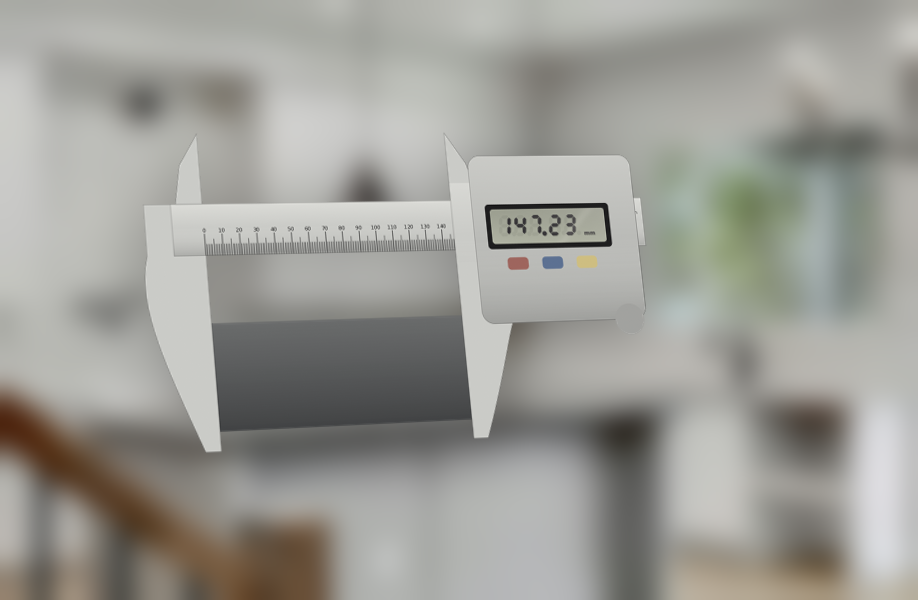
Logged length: 147.23 mm
